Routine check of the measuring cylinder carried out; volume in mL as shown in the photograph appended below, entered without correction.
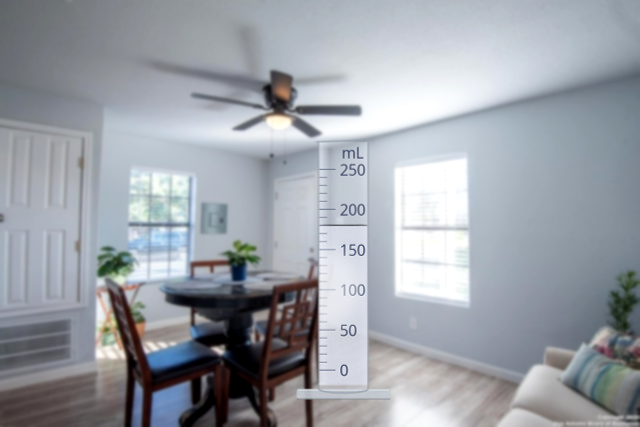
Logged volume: 180 mL
